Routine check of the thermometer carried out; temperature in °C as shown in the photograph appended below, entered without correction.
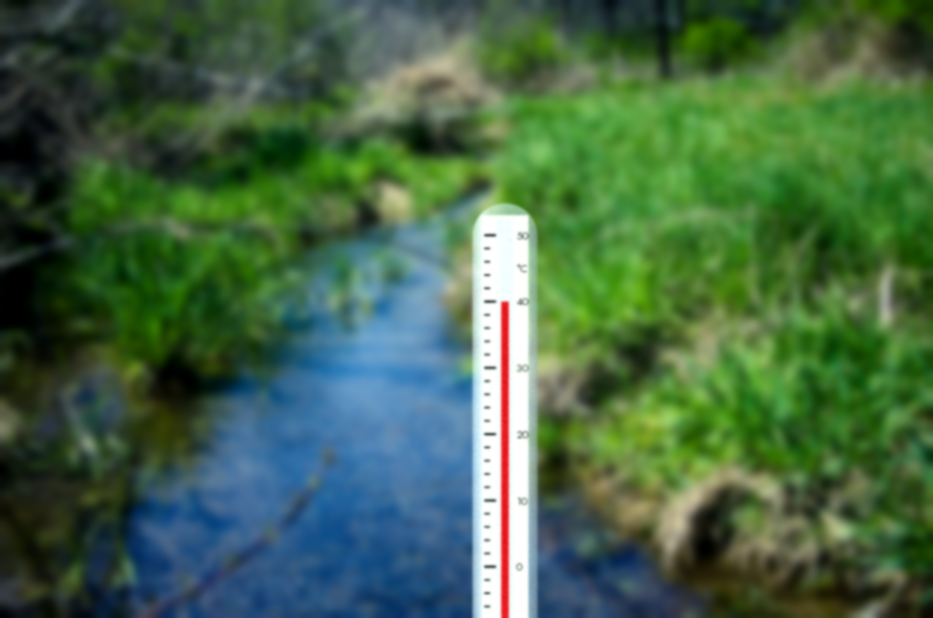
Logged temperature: 40 °C
